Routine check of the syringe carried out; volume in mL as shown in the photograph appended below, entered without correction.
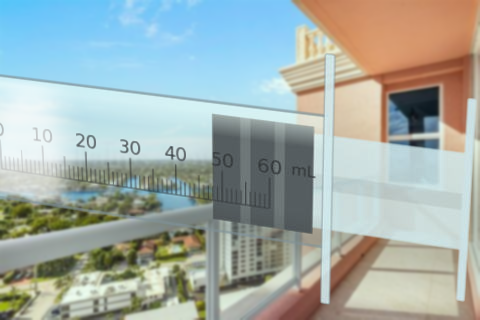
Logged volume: 48 mL
